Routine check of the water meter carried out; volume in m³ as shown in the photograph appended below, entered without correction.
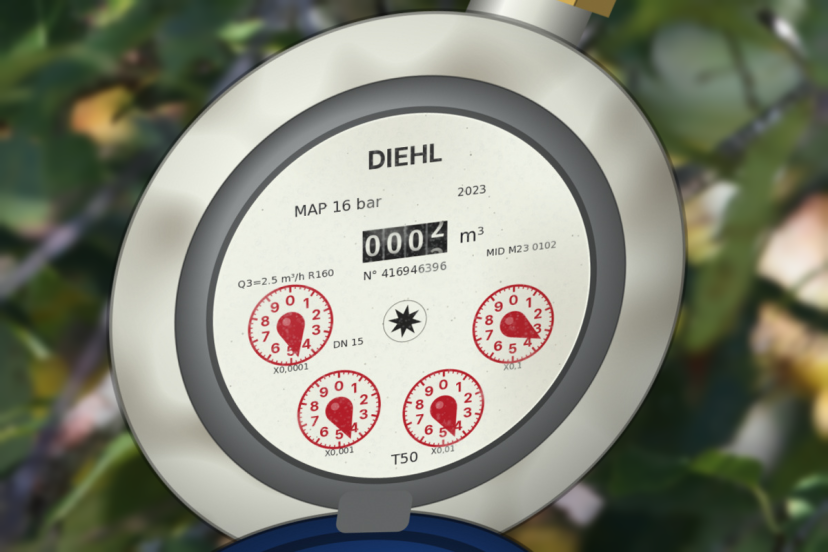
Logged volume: 2.3444 m³
